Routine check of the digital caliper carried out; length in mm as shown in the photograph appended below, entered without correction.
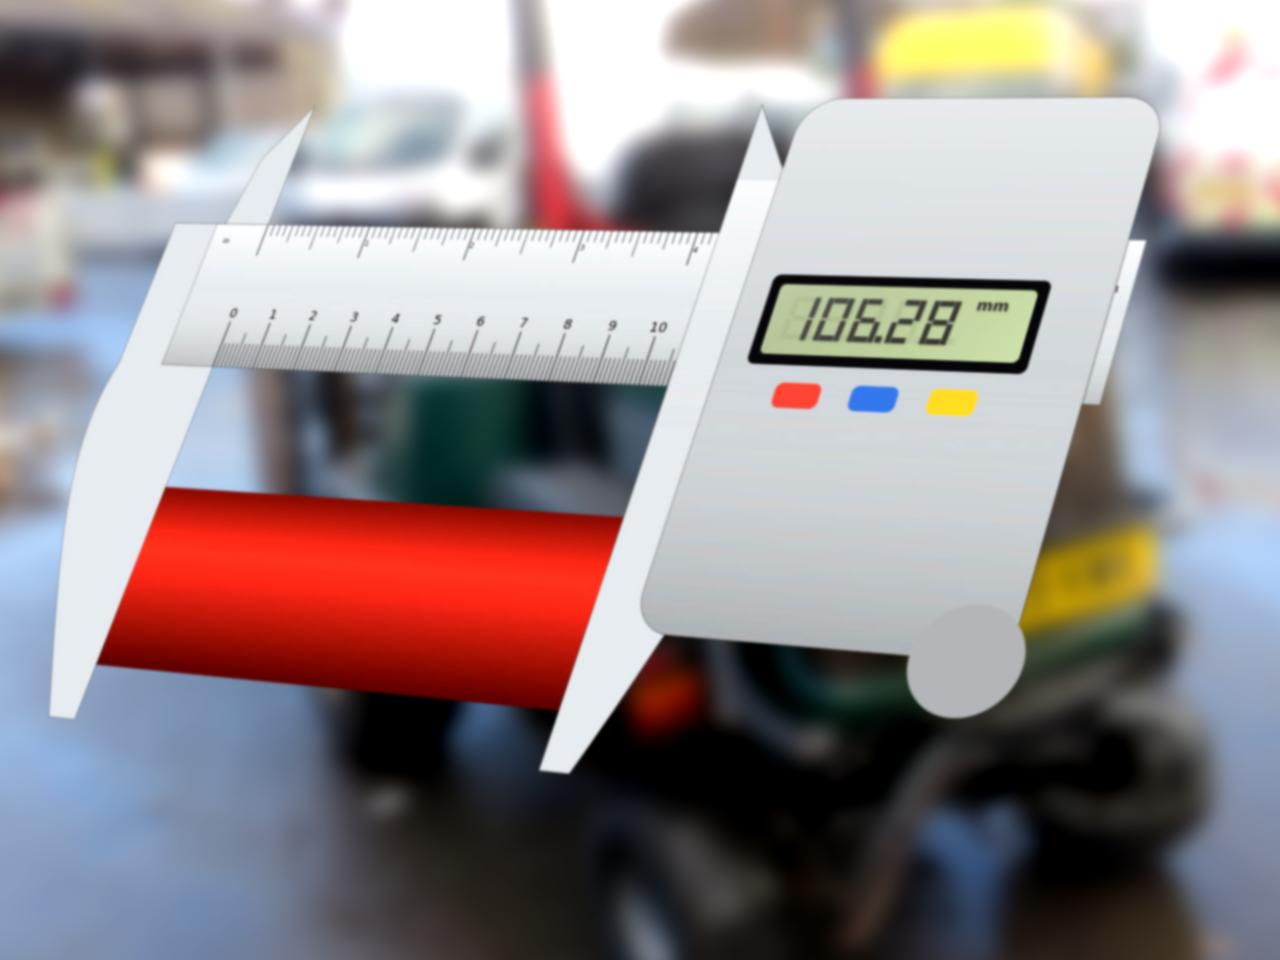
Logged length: 106.28 mm
